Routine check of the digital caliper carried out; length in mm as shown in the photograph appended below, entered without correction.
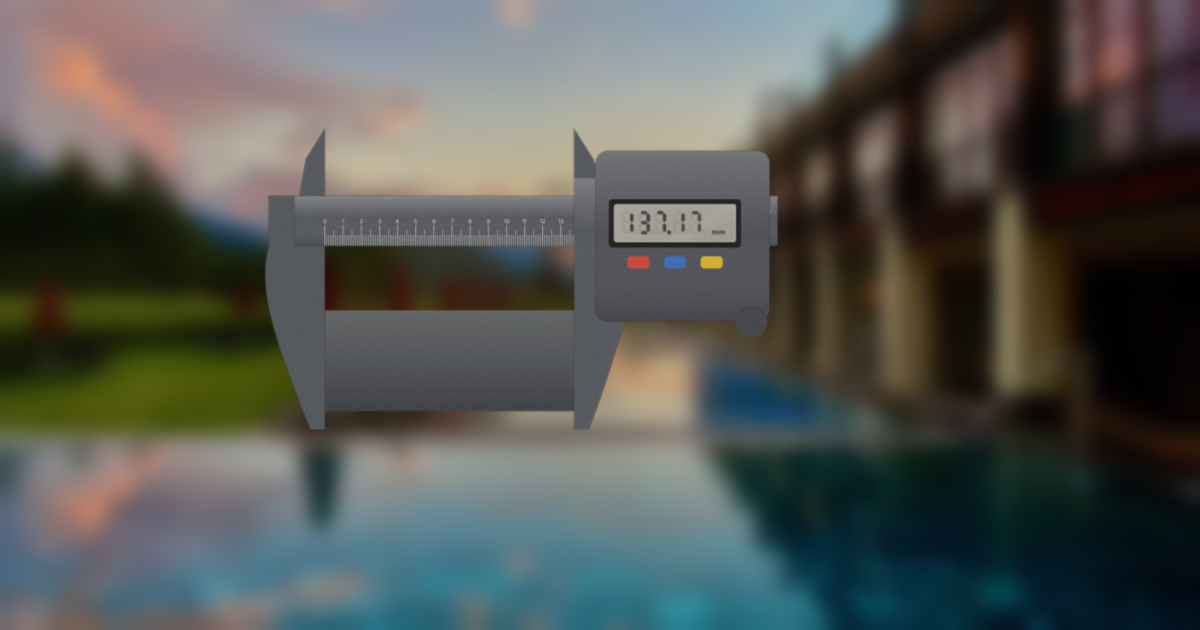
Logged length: 137.17 mm
